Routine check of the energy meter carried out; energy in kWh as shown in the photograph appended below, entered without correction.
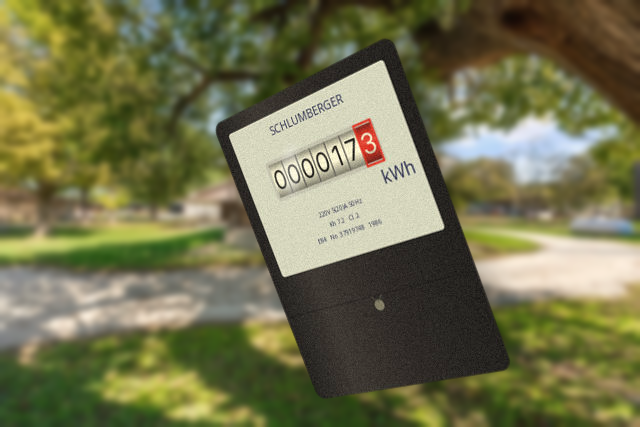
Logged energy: 17.3 kWh
